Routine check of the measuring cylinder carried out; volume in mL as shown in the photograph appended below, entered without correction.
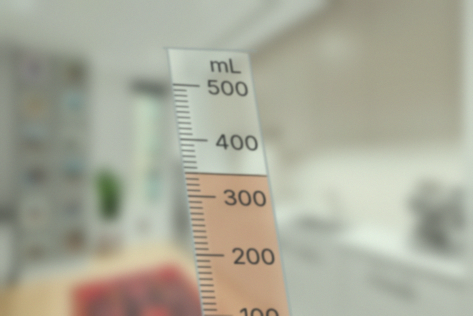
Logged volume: 340 mL
